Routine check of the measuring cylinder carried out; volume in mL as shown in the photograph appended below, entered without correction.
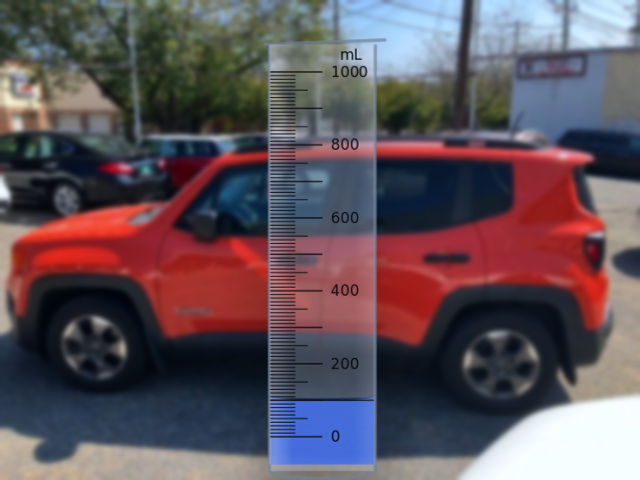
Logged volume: 100 mL
